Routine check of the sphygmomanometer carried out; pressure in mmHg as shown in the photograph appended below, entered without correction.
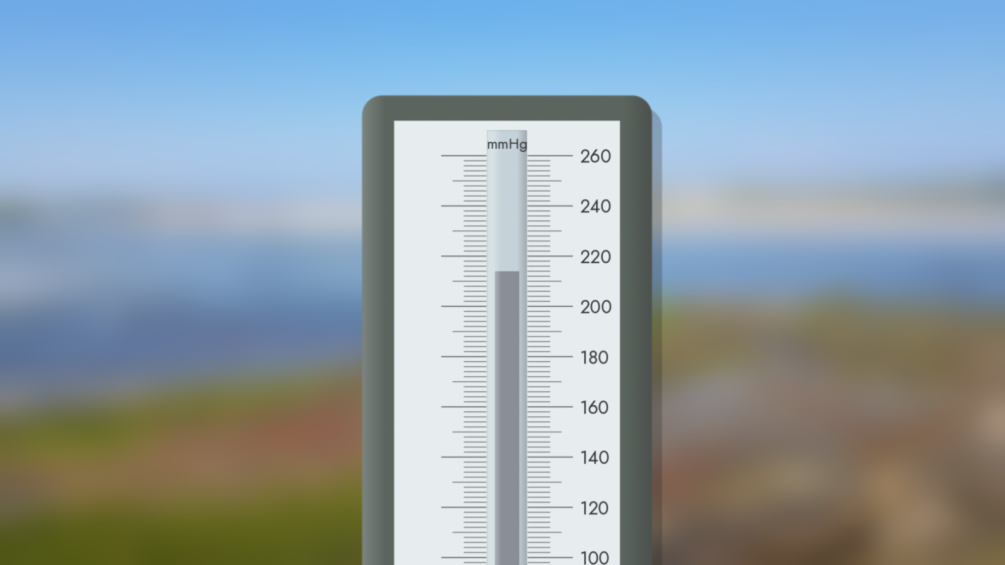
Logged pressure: 214 mmHg
